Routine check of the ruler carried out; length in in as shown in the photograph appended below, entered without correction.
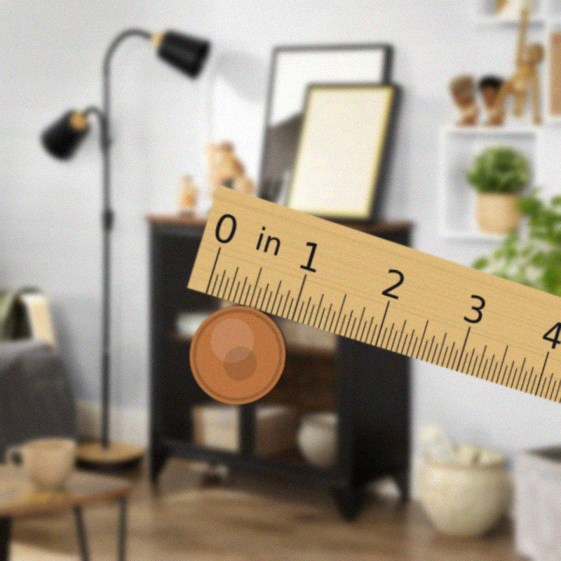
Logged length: 1.0625 in
